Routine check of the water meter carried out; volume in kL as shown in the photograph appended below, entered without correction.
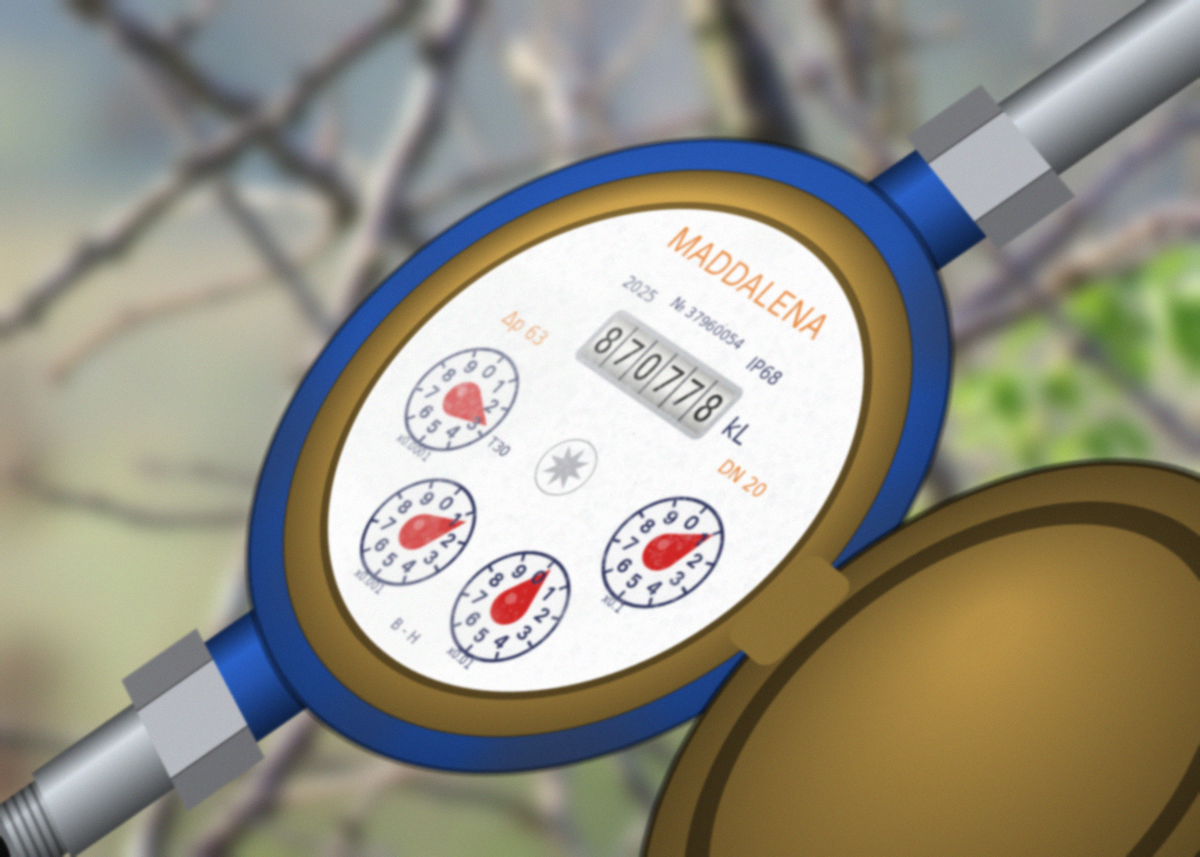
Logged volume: 870778.1012 kL
